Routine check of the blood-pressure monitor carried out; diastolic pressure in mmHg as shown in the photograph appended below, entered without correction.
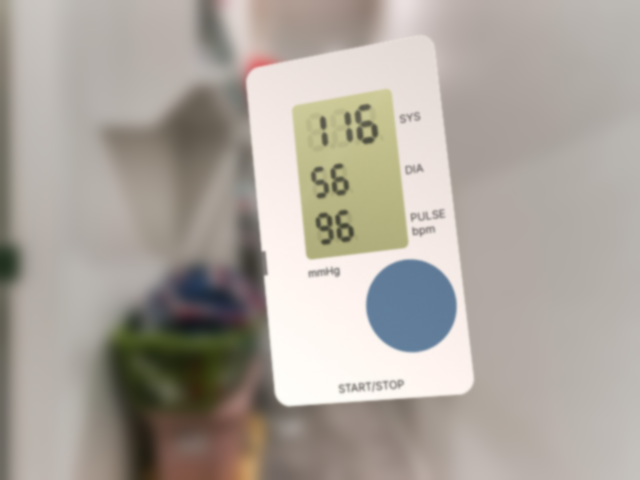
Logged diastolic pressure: 56 mmHg
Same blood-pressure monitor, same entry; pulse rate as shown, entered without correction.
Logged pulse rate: 96 bpm
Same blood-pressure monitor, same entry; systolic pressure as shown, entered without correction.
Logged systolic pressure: 116 mmHg
